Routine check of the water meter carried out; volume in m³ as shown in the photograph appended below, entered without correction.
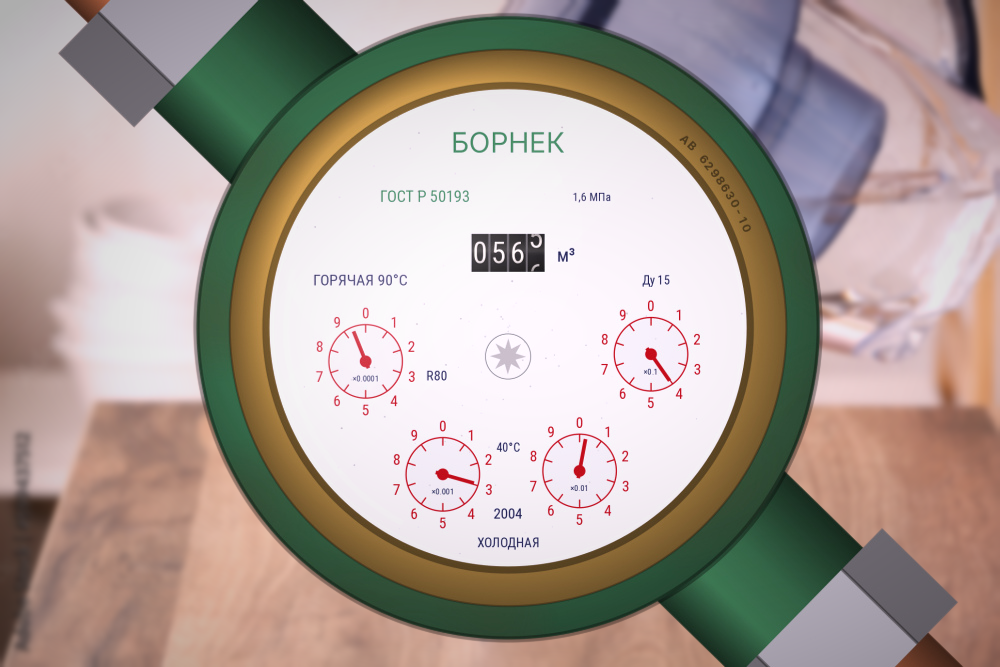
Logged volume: 565.4029 m³
